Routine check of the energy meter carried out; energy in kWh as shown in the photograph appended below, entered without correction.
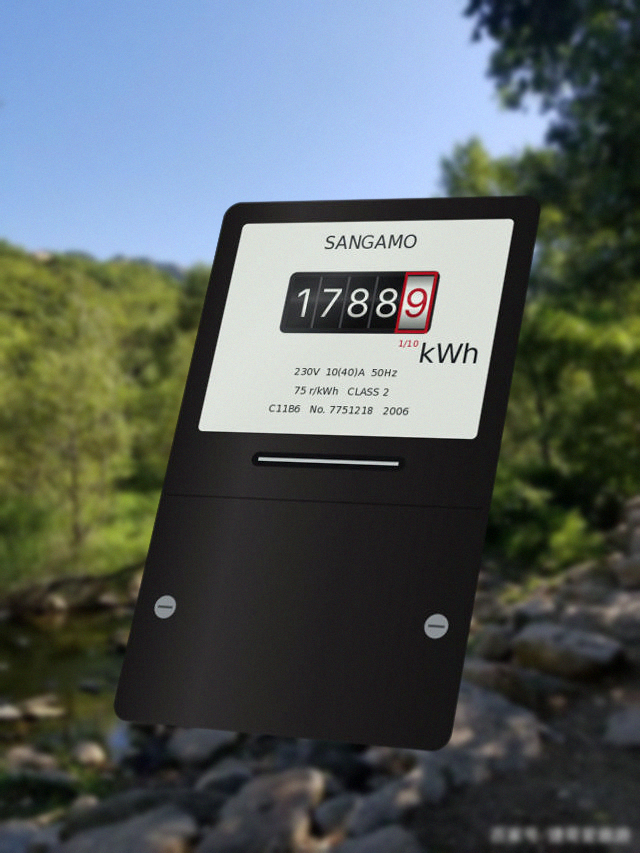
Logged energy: 1788.9 kWh
